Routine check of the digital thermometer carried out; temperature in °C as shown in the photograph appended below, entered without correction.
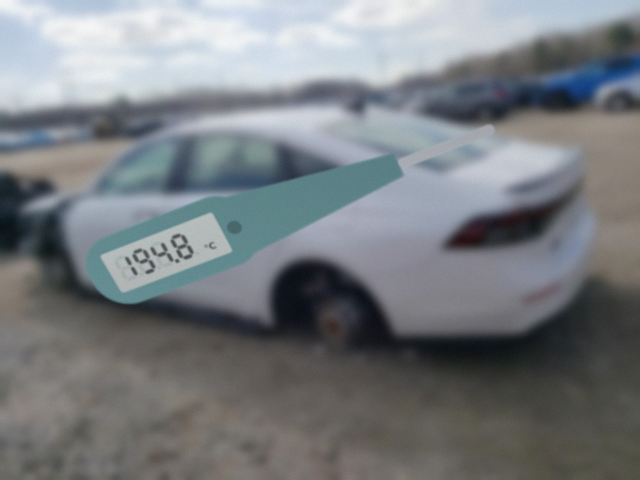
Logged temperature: 194.8 °C
